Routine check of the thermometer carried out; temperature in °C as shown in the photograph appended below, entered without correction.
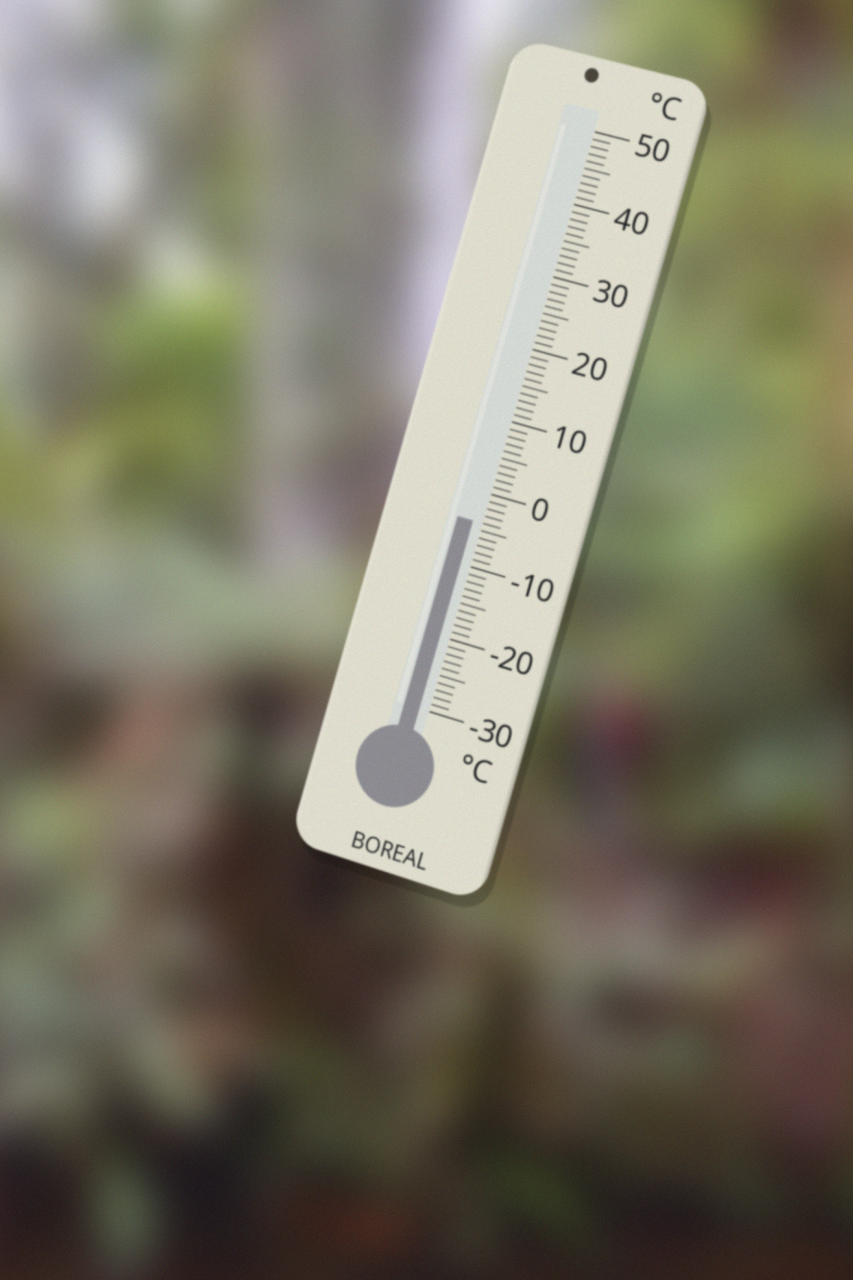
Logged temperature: -4 °C
